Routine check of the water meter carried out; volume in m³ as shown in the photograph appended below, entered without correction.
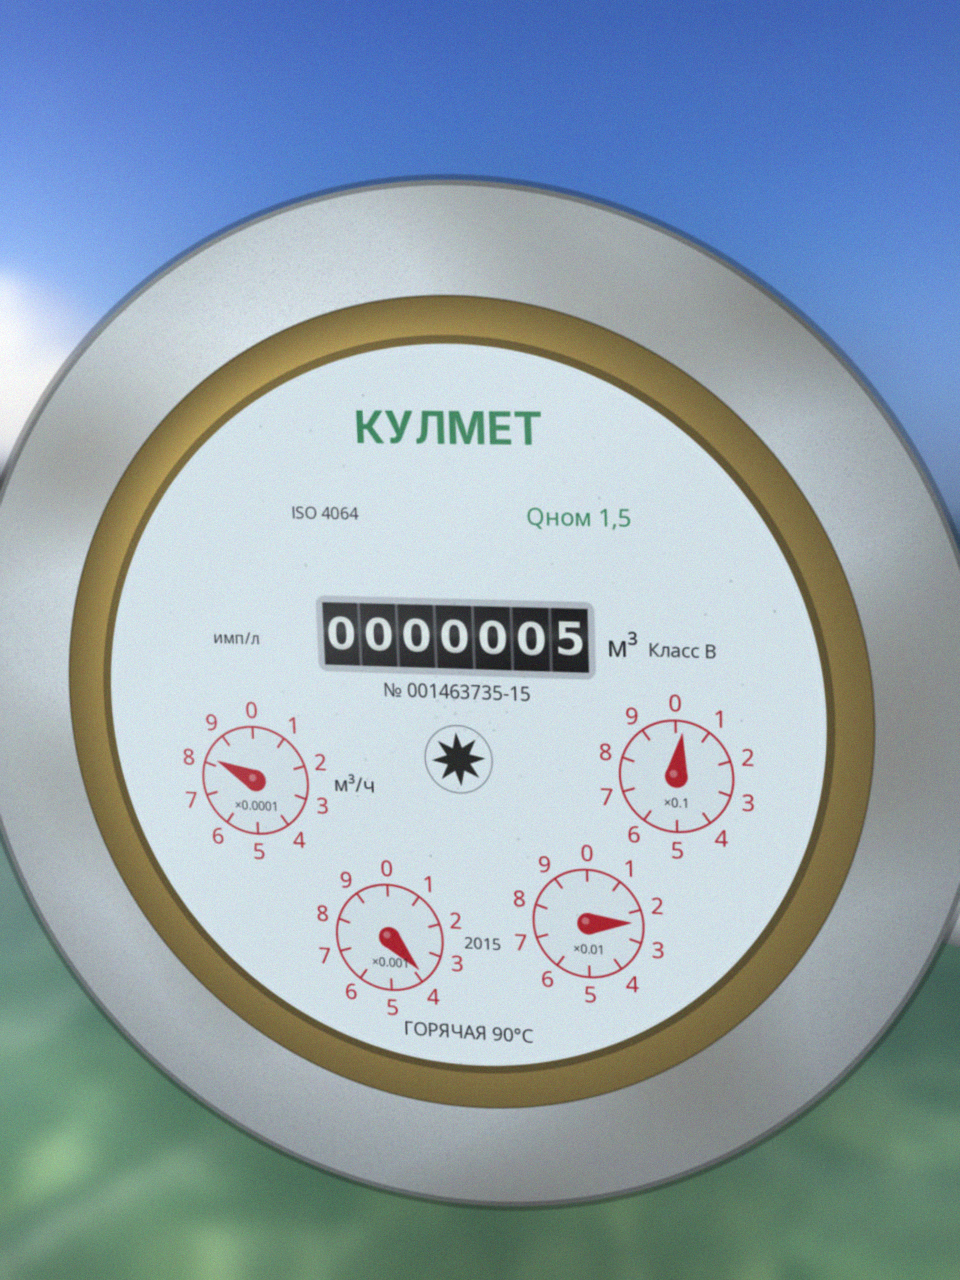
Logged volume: 5.0238 m³
